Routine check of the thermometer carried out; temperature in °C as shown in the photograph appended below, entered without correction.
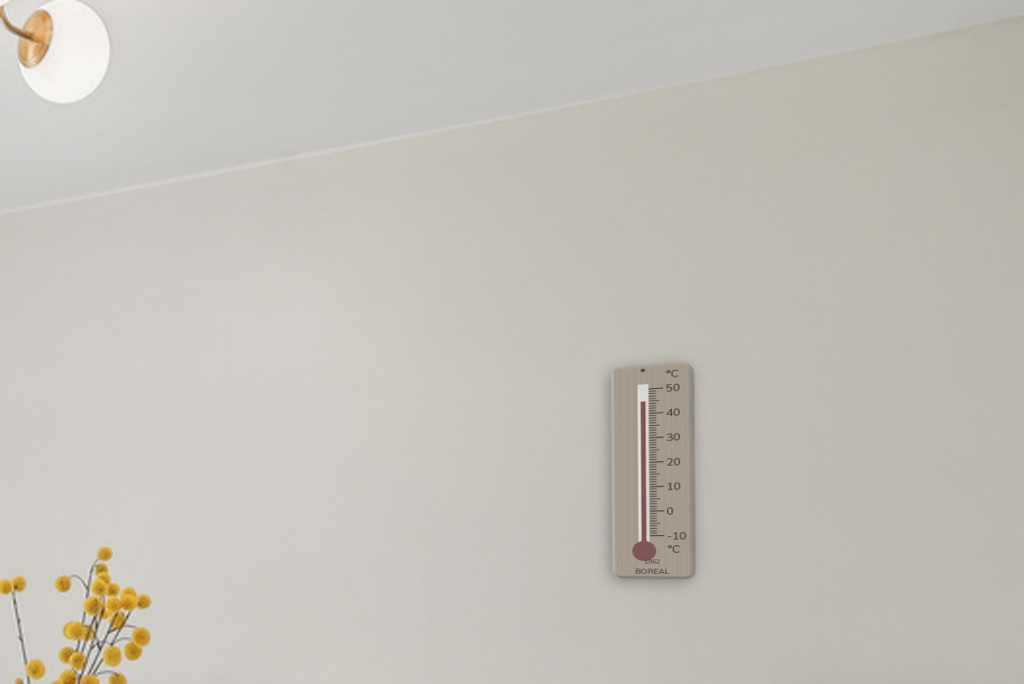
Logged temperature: 45 °C
